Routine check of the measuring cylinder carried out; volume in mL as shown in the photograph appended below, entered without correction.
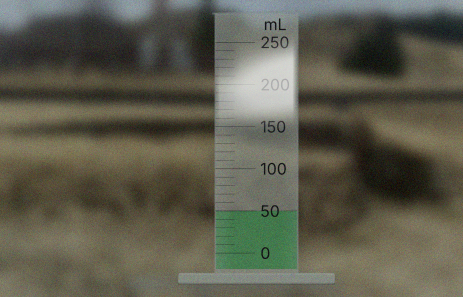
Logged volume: 50 mL
